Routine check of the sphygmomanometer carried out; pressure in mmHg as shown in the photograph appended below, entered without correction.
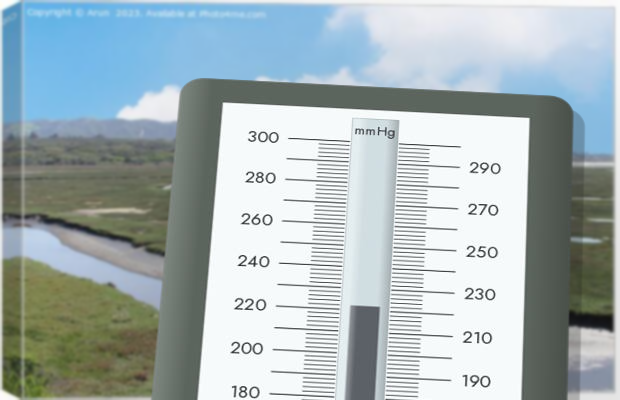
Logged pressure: 222 mmHg
